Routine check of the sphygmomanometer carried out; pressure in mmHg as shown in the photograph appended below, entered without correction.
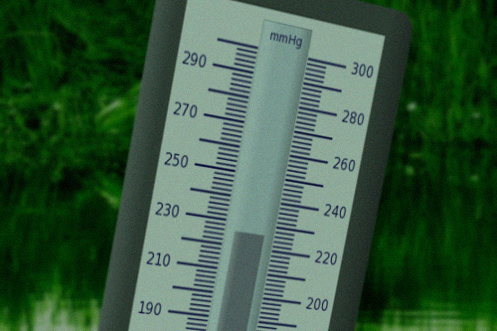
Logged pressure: 226 mmHg
